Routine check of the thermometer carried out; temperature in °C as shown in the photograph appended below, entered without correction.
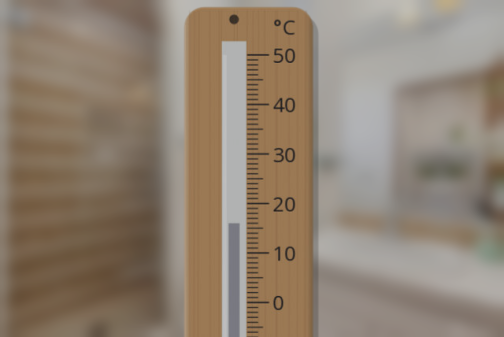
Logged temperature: 16 °C
